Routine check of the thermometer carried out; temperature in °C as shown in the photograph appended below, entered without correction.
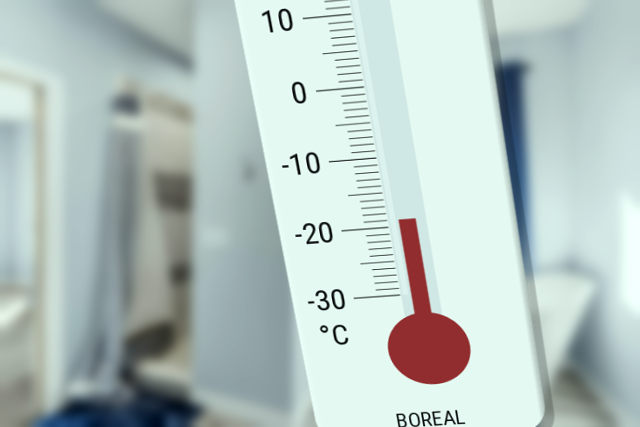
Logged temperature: -19 °C
